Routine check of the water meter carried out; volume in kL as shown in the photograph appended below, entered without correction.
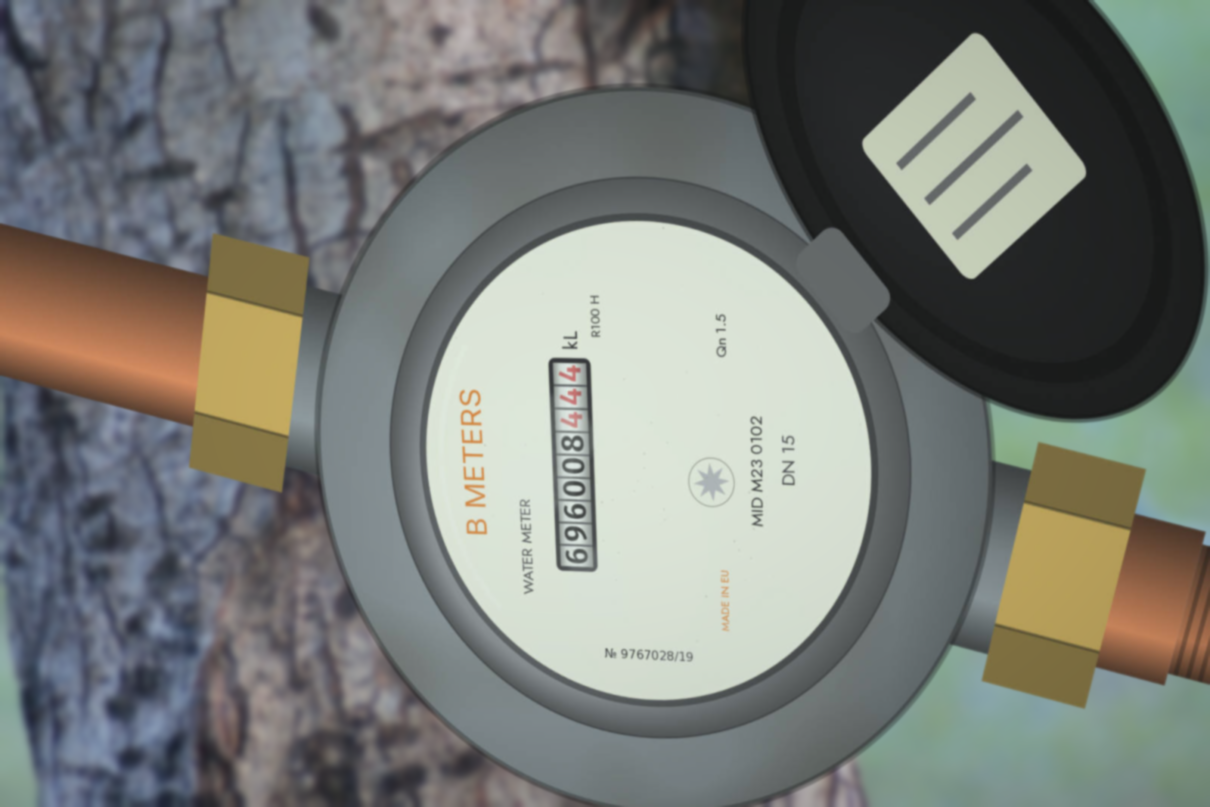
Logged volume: 696008.444 kL
